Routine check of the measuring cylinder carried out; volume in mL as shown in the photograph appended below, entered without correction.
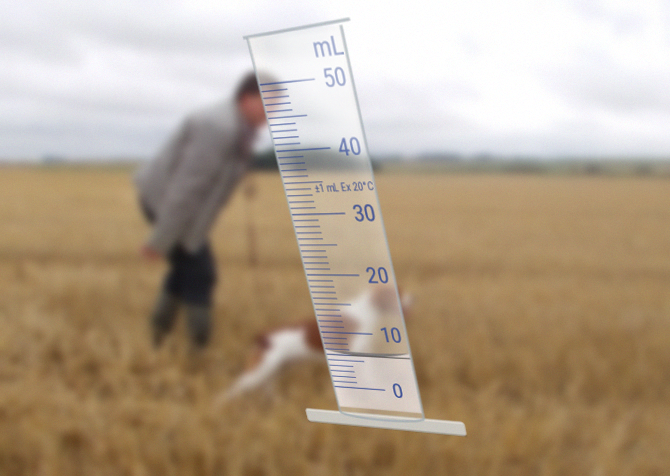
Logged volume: 6 mL
